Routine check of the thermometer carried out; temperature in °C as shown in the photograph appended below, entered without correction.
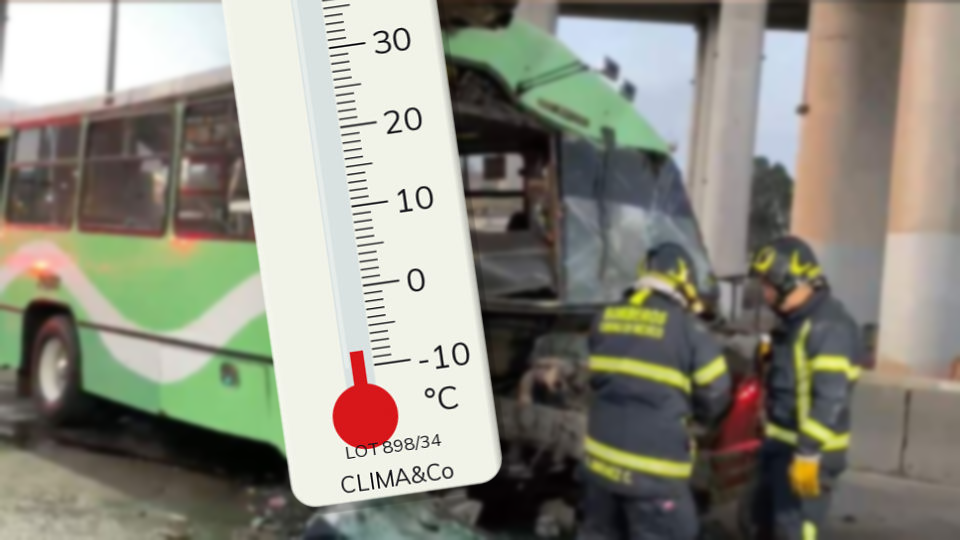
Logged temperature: -8 °C
